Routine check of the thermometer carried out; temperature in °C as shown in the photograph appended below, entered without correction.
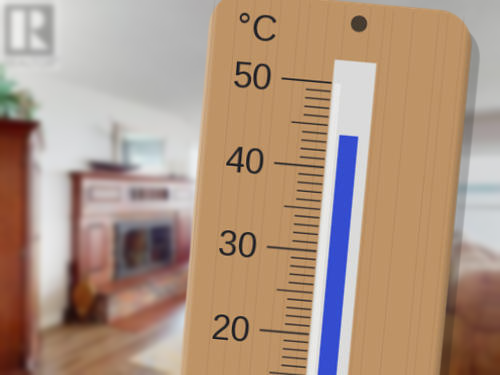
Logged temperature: 44 °C
